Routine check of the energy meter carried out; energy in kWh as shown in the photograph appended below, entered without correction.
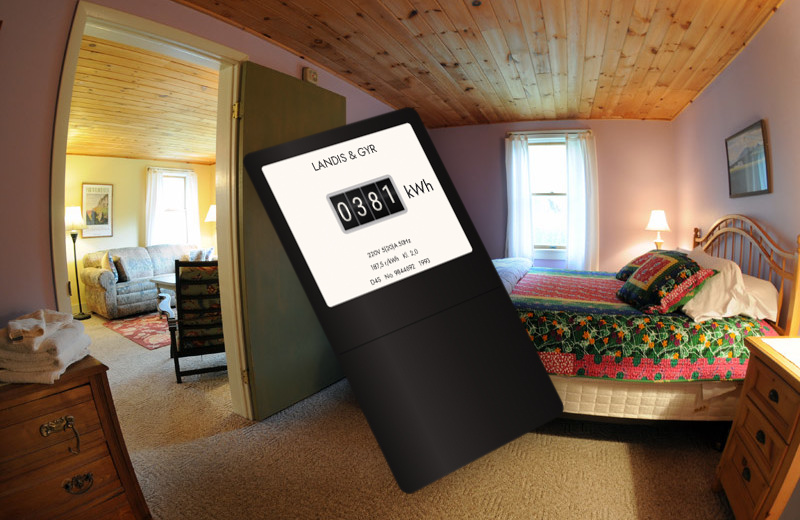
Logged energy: 381 kWh
